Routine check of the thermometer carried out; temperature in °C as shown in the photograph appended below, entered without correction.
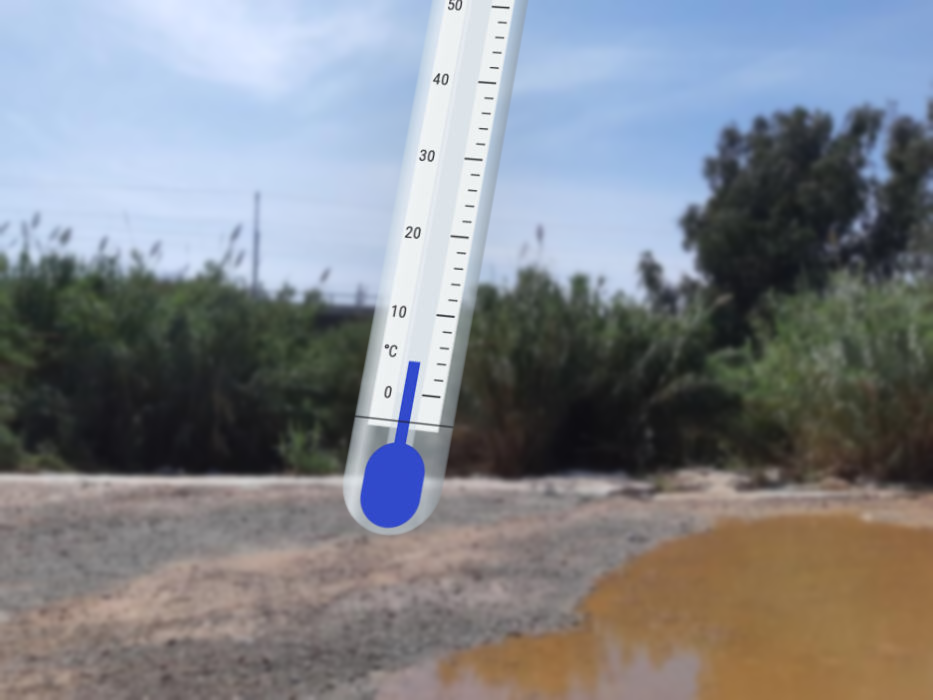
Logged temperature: 4 °C
